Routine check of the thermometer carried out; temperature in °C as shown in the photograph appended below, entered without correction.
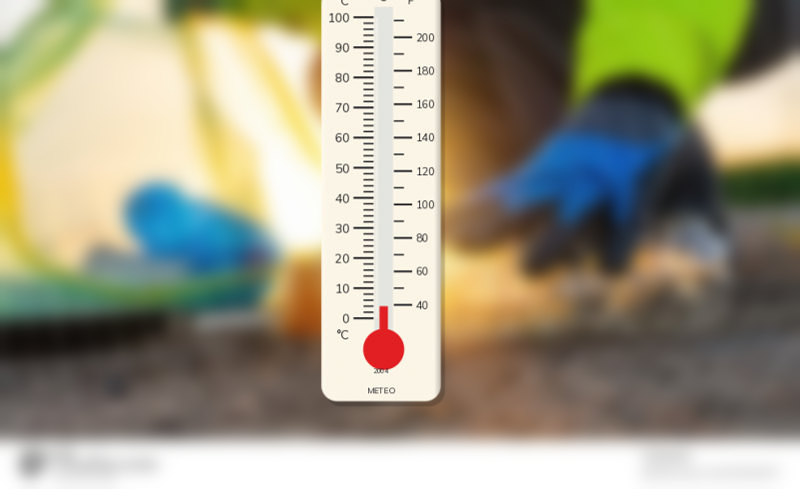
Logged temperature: 4 °C
